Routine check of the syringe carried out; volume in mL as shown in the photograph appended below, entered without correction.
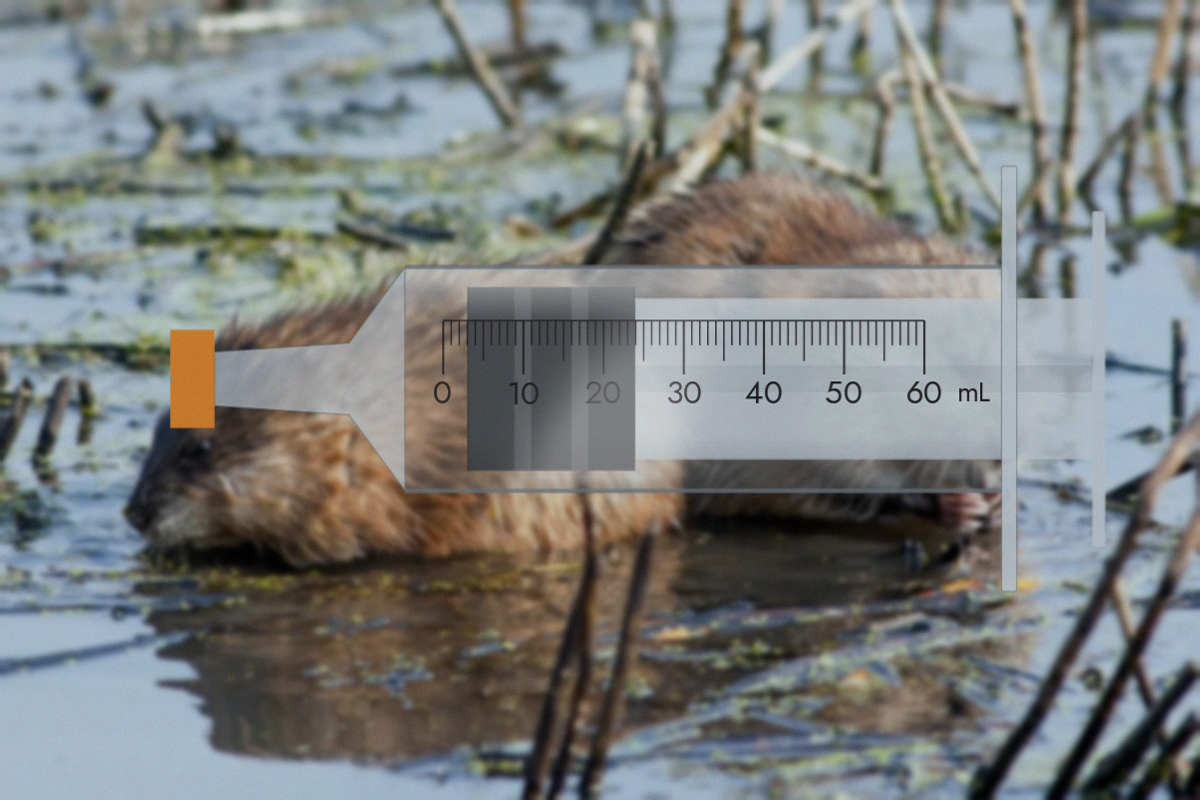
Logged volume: 3 mL
